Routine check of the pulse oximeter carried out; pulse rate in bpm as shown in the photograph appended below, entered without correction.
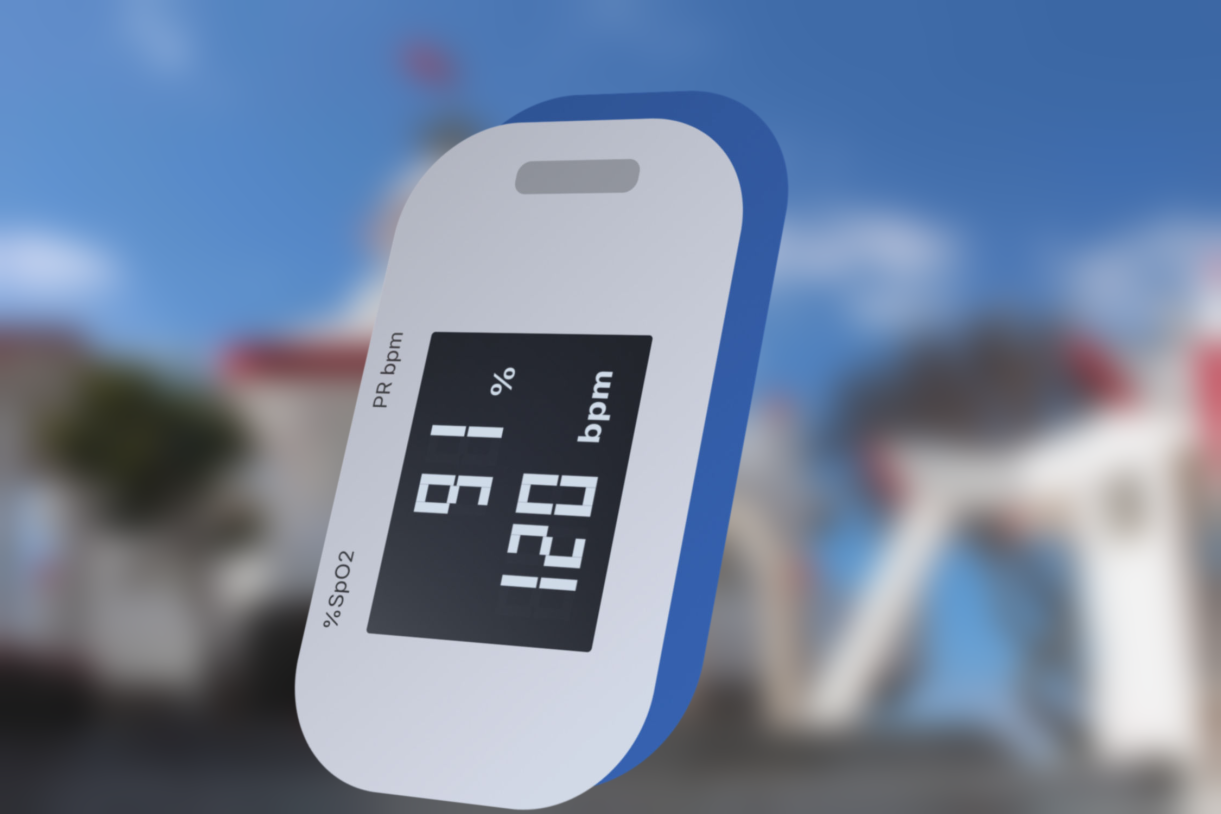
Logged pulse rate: 120 bpm
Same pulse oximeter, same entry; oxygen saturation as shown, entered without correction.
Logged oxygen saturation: 91 %
